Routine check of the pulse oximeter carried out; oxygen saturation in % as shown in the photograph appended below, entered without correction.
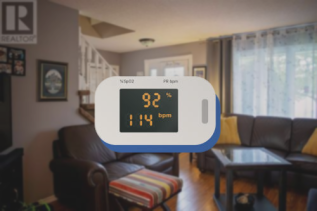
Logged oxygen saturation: 92 %
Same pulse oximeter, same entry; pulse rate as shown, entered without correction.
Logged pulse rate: 114 bpm
